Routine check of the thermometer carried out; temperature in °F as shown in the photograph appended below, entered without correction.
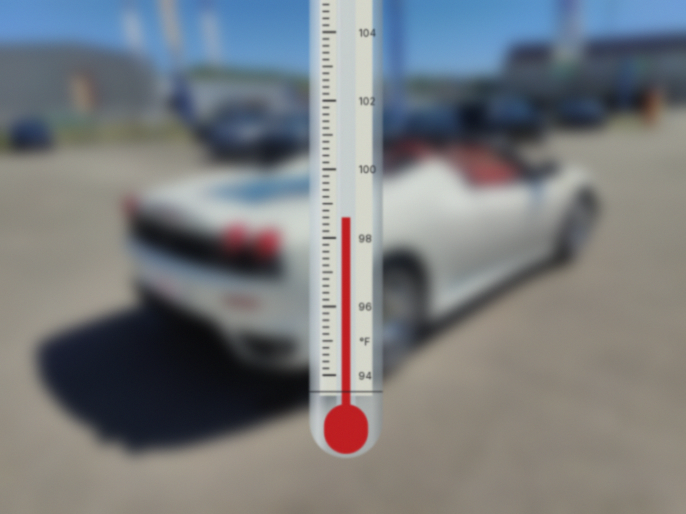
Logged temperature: 98.6 °F
